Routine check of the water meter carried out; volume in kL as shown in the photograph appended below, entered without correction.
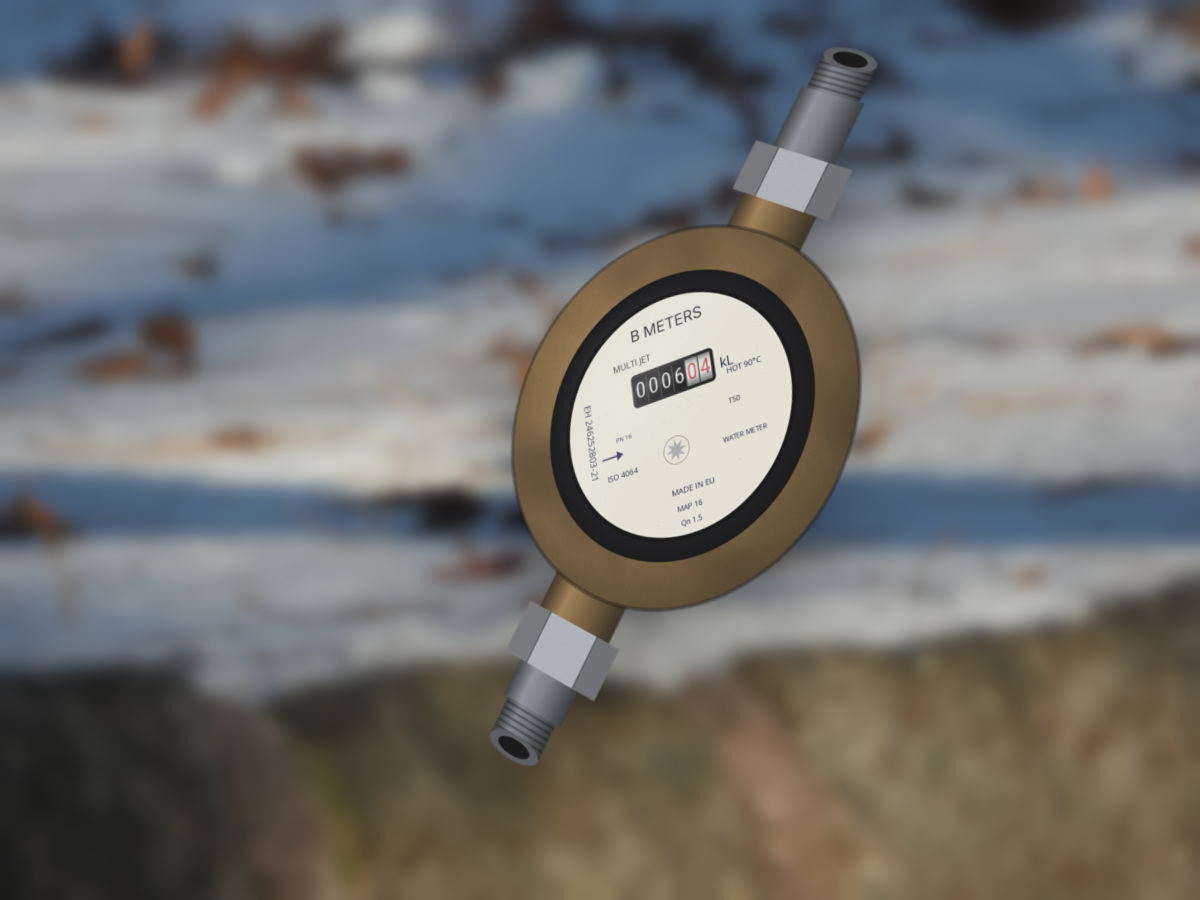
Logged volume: 6.04 kL
